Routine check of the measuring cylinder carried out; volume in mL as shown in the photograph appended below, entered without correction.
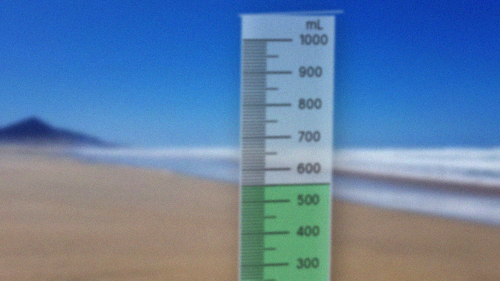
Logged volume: 550 mL
